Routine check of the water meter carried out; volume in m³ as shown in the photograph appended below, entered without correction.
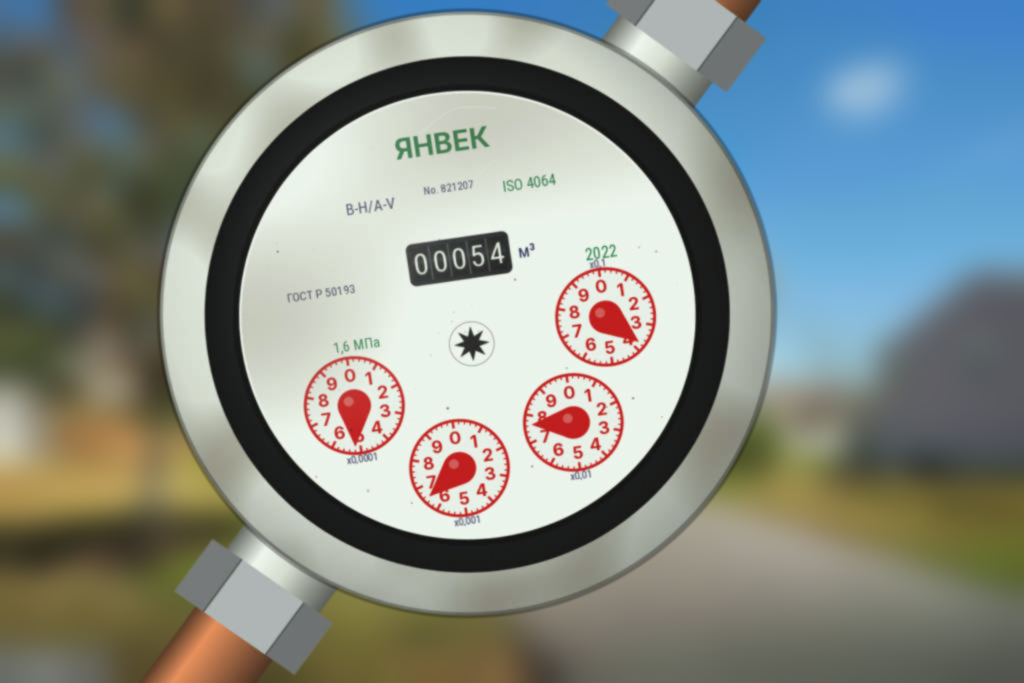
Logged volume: 54.3765 m³
